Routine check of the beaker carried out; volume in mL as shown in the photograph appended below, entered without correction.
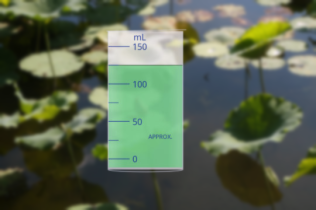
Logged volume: 125 mL
